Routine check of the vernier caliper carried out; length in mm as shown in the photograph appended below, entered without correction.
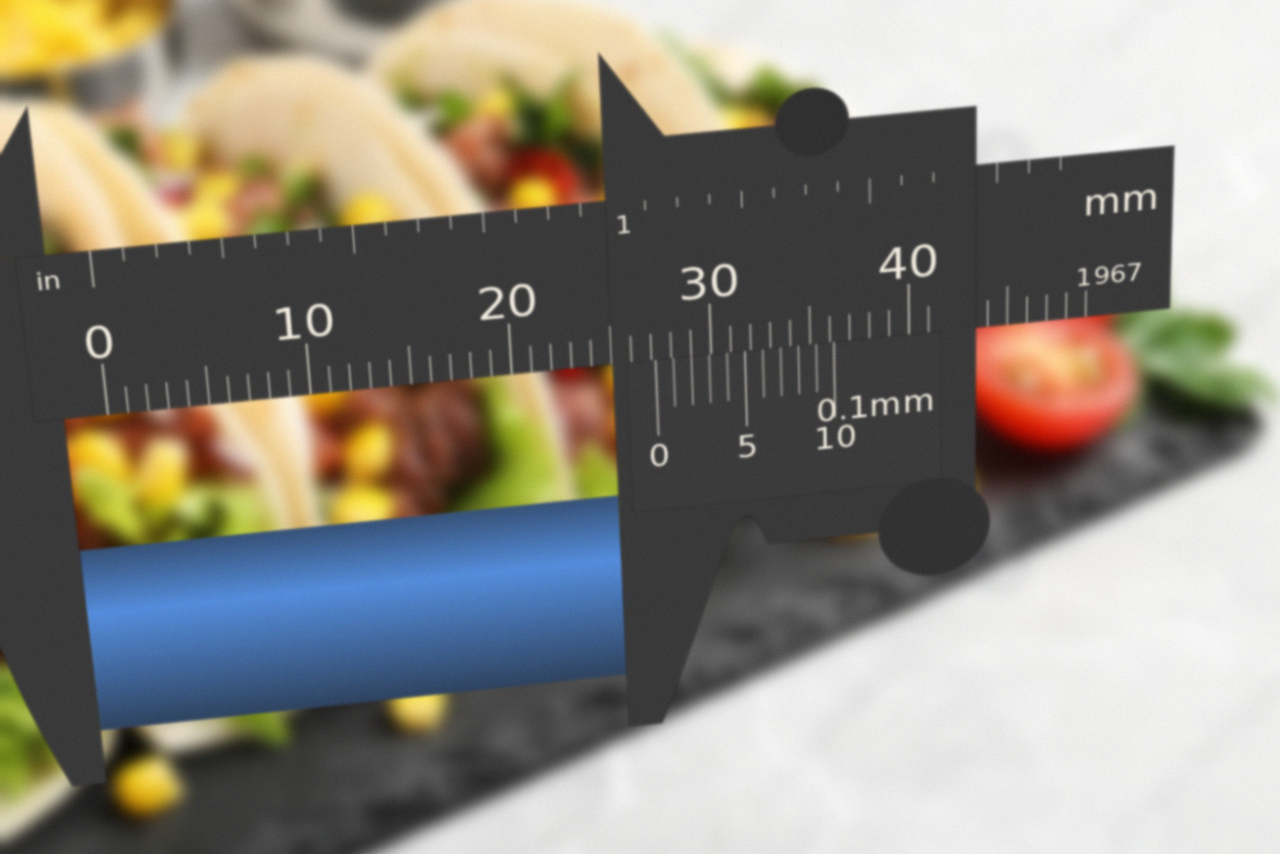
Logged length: 27.2 mm
